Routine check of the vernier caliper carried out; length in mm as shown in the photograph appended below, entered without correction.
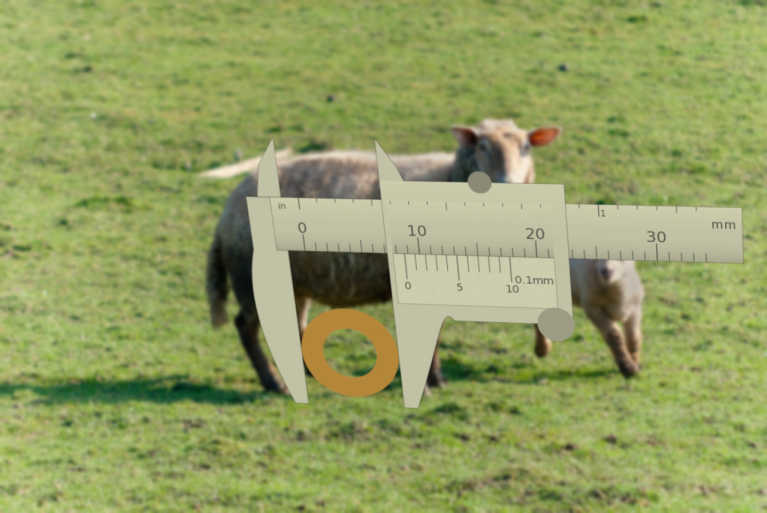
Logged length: 8.7 mm
